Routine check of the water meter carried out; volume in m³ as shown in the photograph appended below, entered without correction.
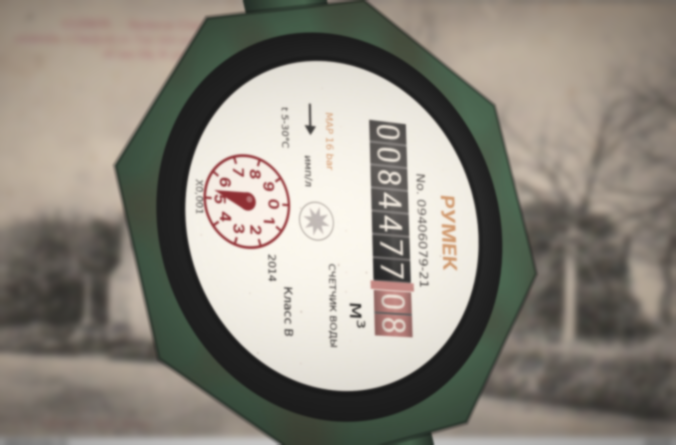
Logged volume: 84477.085 m³
